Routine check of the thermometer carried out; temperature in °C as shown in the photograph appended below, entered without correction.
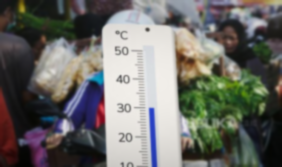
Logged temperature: 30 °C
